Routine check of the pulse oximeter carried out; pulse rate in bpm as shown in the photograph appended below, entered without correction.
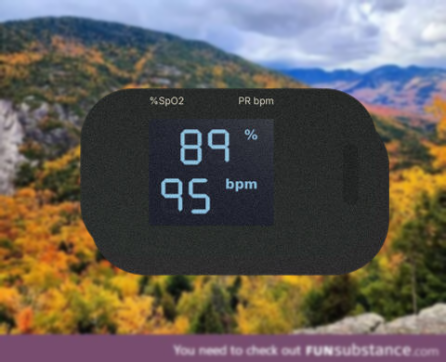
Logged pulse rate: 95 bpm
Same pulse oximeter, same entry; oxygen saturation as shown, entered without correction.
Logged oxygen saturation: 89 %
